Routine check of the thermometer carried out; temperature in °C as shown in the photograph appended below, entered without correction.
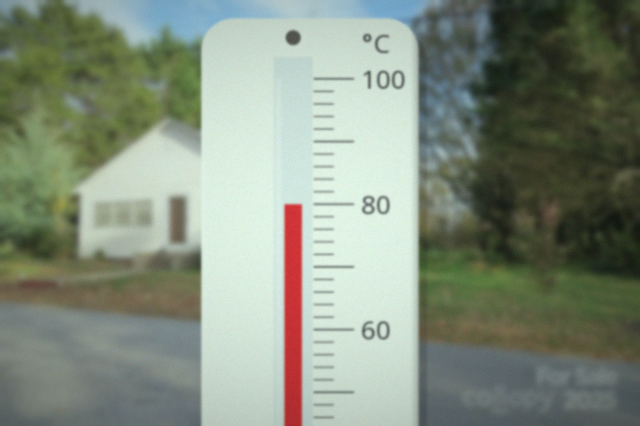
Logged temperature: 80 °C
